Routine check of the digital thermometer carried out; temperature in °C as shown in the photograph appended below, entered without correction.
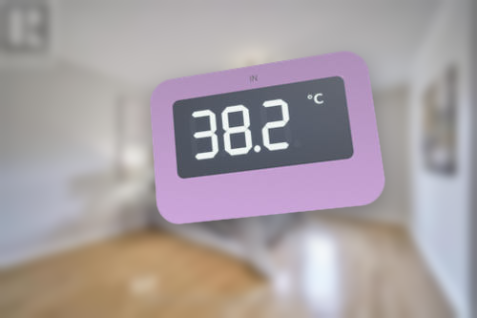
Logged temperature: 38.2 °C
